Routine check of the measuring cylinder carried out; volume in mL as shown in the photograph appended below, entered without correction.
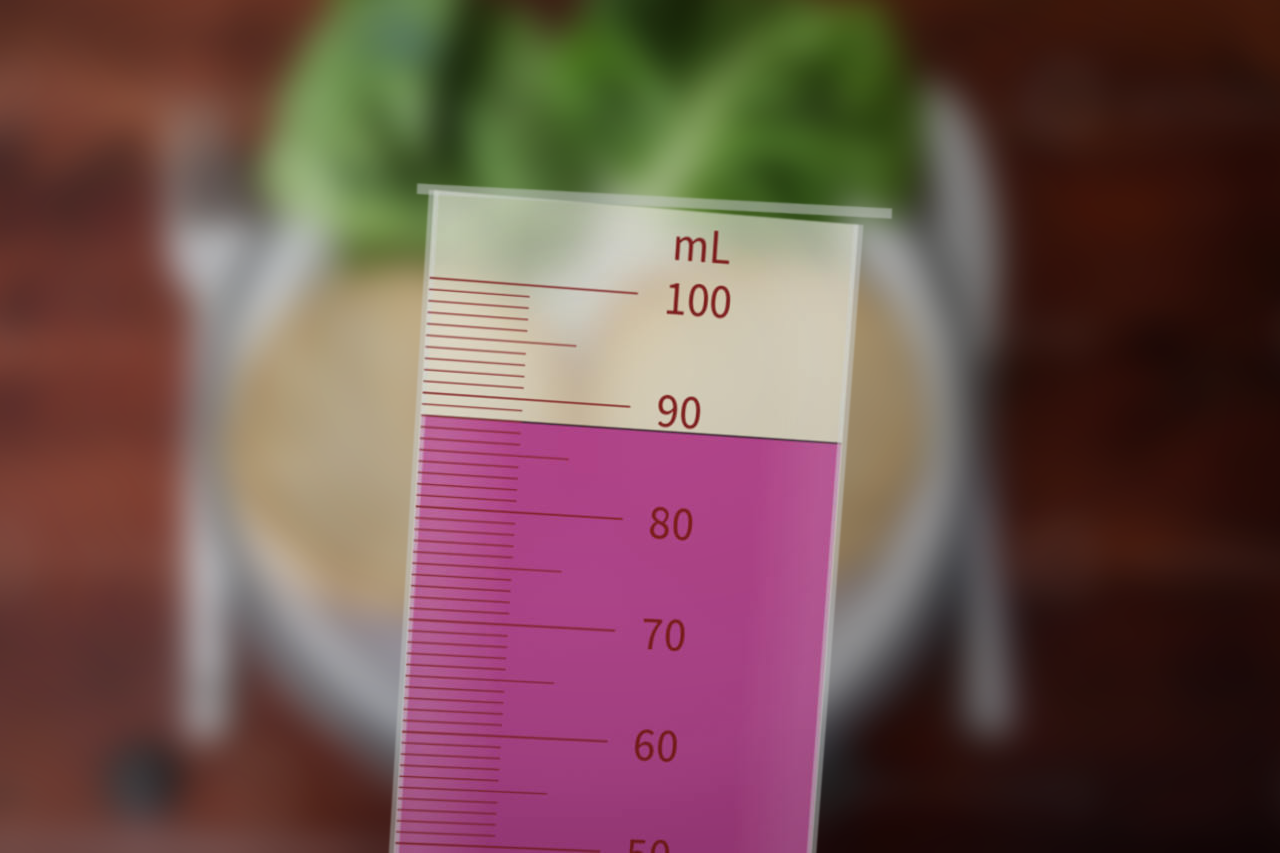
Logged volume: 88 mL
